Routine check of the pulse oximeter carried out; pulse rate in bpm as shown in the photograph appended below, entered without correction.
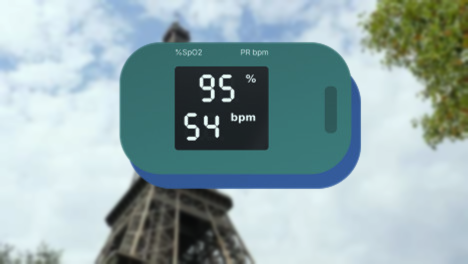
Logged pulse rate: 54 bpm
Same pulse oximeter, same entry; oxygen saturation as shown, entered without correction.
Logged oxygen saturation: 95 %
